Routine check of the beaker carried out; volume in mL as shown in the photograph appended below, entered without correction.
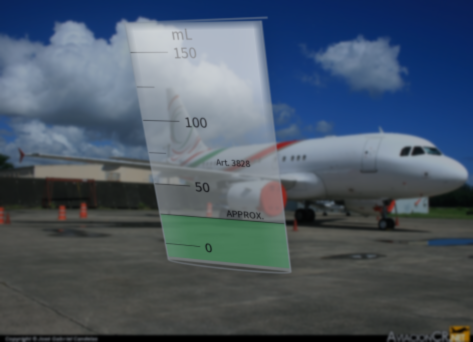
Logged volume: 25 mL
